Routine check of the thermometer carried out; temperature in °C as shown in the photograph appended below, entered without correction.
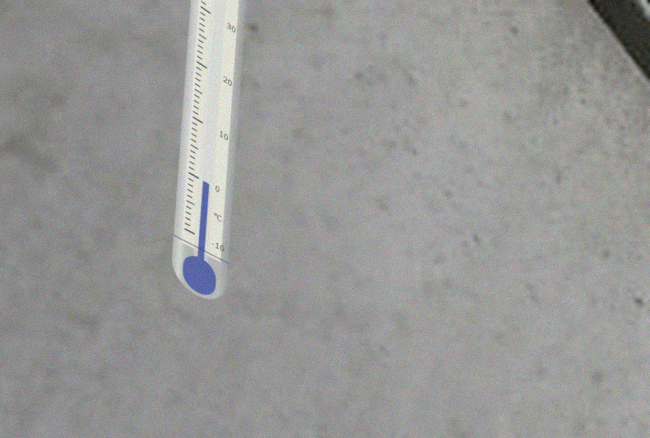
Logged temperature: 0 °C
